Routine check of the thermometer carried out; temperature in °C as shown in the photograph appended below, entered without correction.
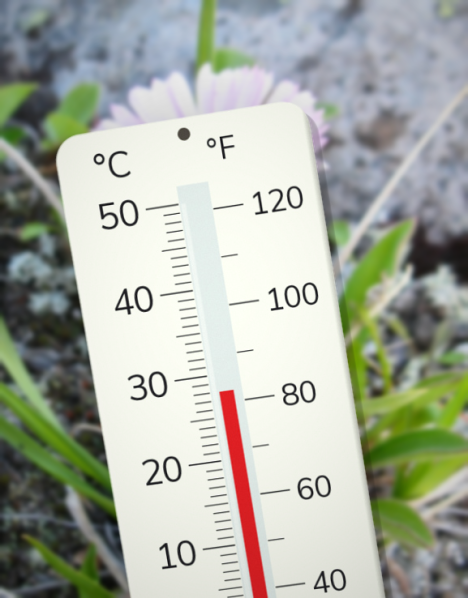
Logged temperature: 28 °C
